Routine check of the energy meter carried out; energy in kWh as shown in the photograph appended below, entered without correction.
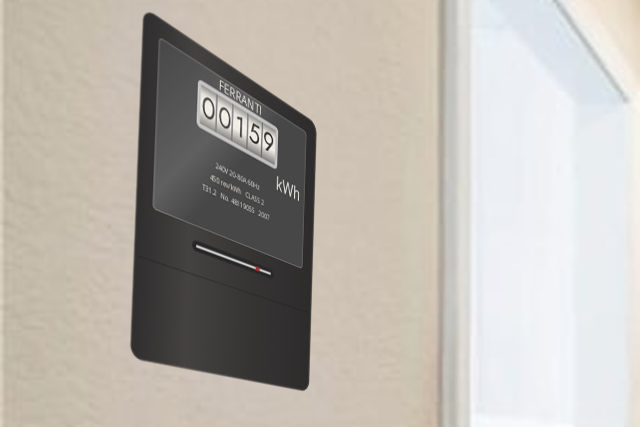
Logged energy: 159 kWh
